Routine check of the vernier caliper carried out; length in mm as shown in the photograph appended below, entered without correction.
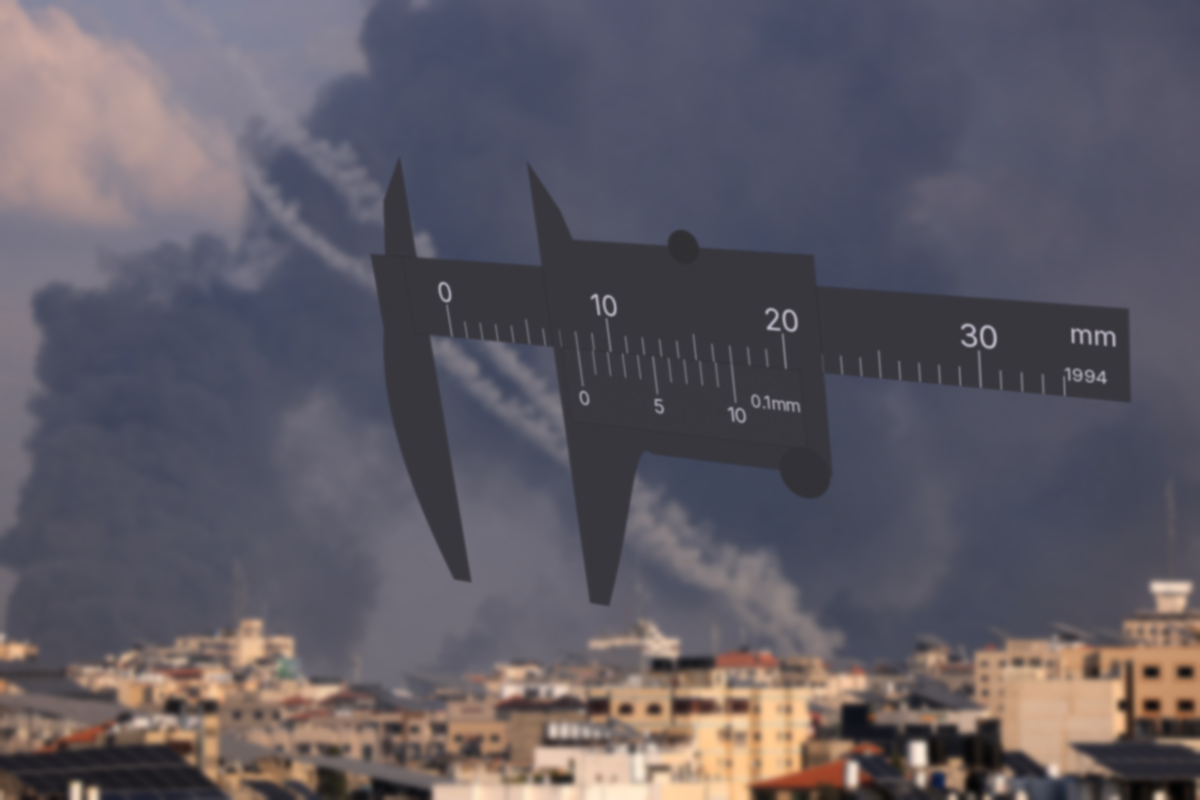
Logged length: 8.0 mm
